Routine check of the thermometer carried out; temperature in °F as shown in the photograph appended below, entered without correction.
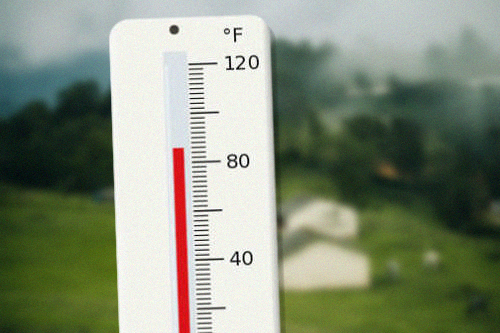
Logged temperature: 86 °F
